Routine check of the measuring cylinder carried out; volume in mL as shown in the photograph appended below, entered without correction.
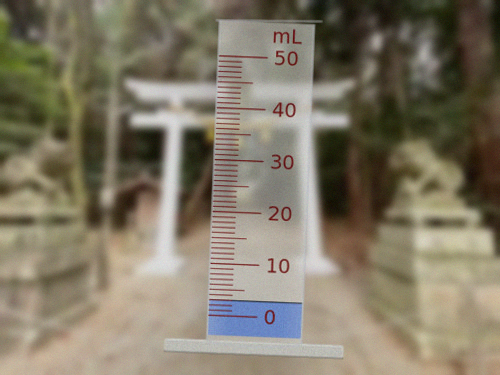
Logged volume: 3 mL
